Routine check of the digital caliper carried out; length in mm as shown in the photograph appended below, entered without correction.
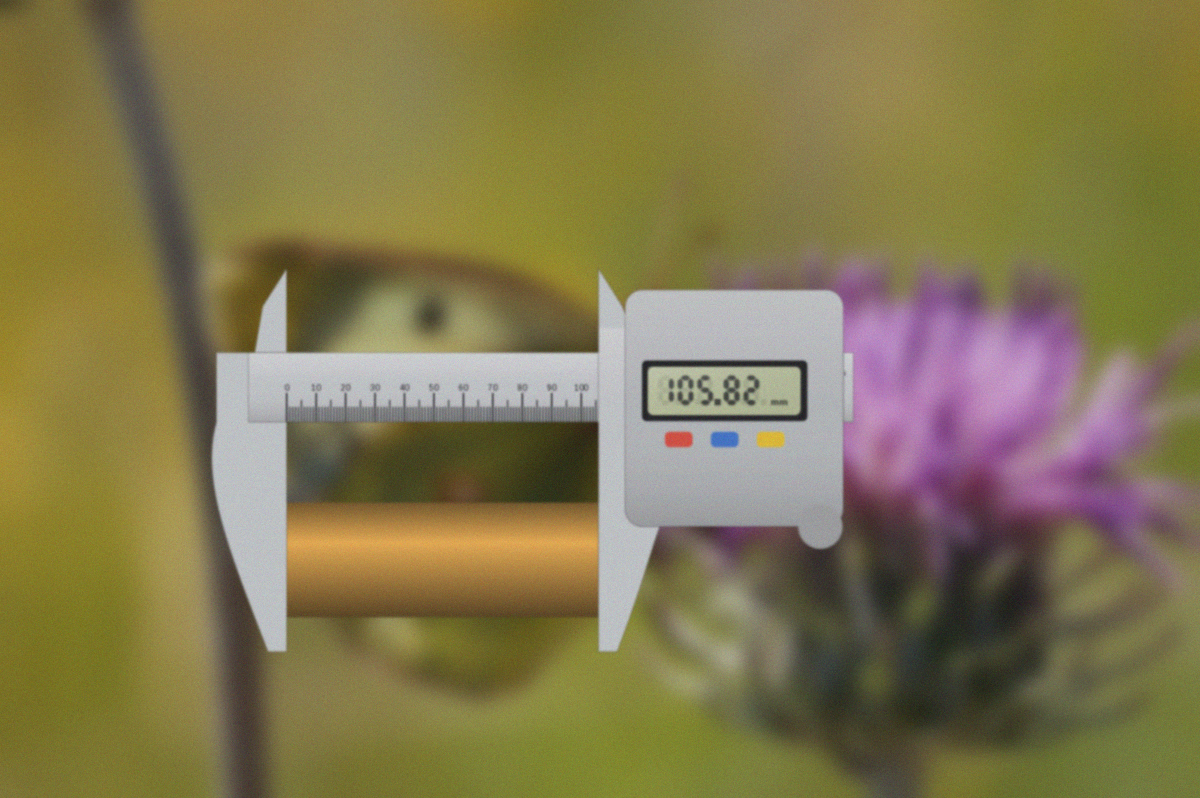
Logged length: 105.82 mm
